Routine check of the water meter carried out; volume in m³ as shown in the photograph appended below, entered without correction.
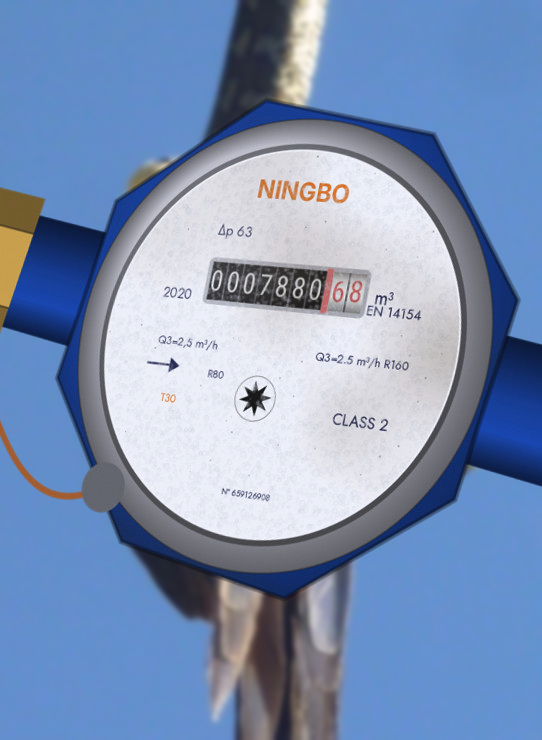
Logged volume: 7880.68 m³
